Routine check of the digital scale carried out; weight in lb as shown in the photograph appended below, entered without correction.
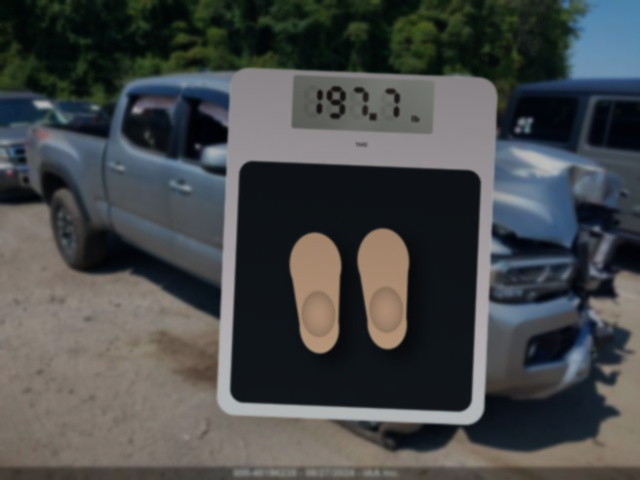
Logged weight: 197.7 lb
